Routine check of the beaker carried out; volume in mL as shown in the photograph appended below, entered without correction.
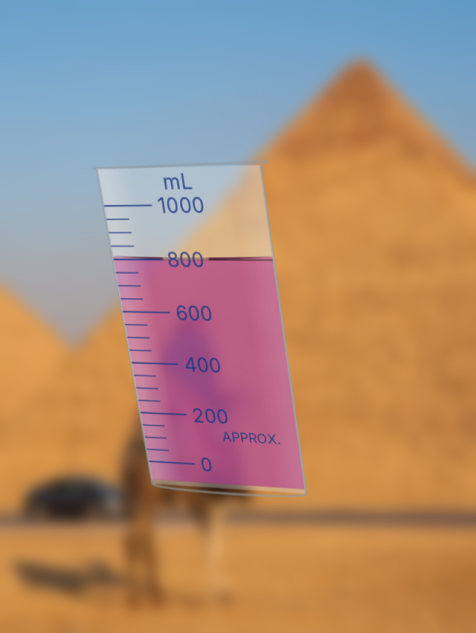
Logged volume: 800 mL
